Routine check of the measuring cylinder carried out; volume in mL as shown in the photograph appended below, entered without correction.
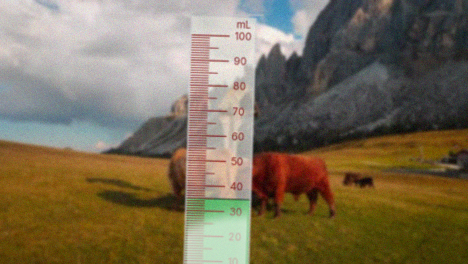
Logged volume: 35 mL
